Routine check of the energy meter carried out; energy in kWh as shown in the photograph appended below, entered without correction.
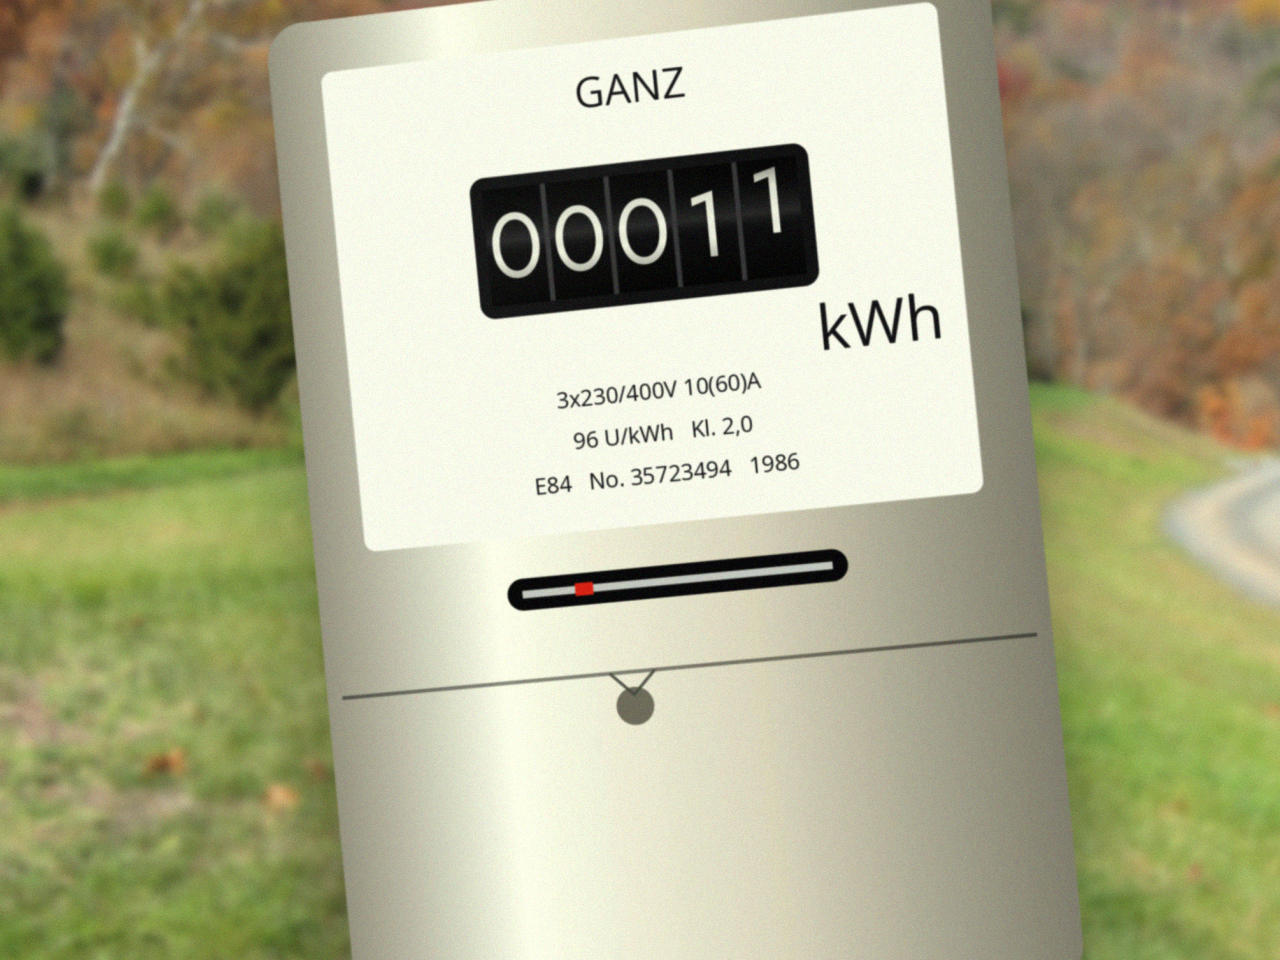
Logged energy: 11 kWh
